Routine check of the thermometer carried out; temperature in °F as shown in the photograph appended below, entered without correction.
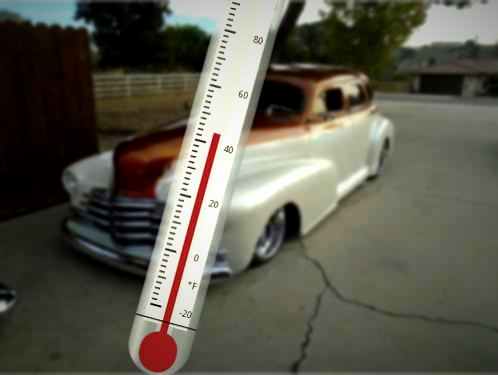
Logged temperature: 44 °F
